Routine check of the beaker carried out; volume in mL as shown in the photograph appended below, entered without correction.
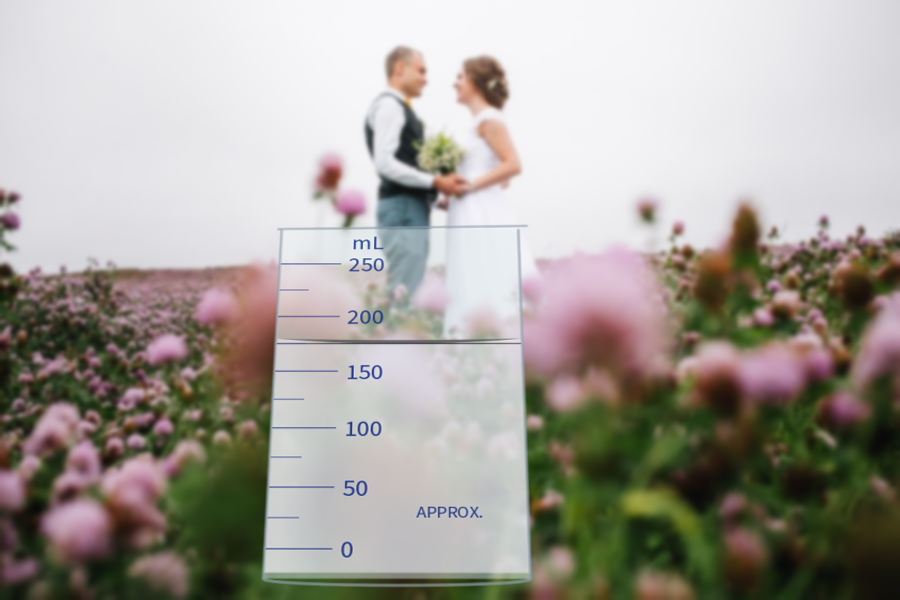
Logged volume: 175 mL
